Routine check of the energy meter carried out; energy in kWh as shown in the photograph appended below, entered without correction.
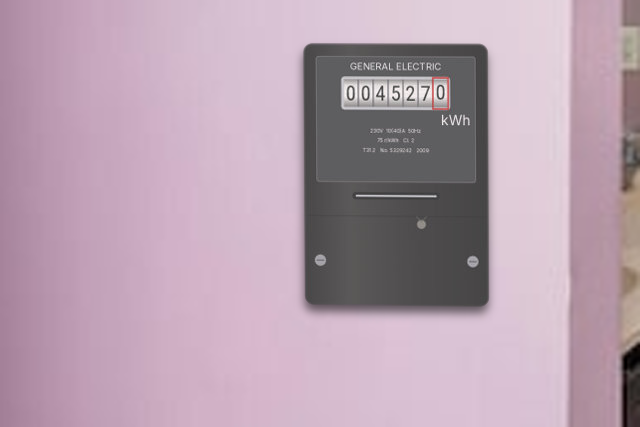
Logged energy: 4527.0 kWh
